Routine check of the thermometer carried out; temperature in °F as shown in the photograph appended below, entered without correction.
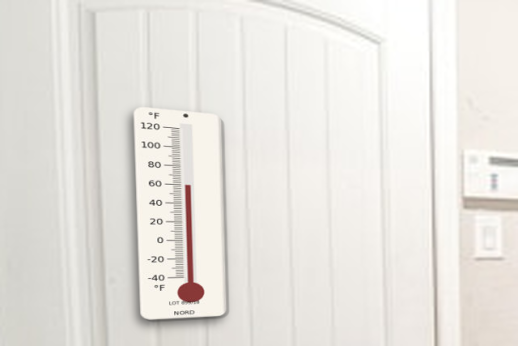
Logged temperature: 60 °F
